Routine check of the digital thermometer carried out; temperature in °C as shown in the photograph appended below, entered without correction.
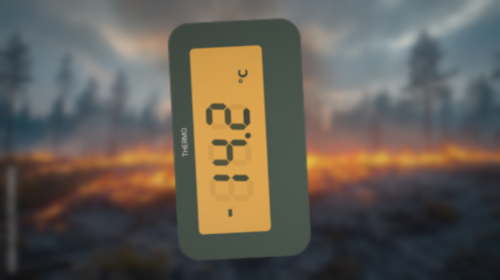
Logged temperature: -14.2 °C
